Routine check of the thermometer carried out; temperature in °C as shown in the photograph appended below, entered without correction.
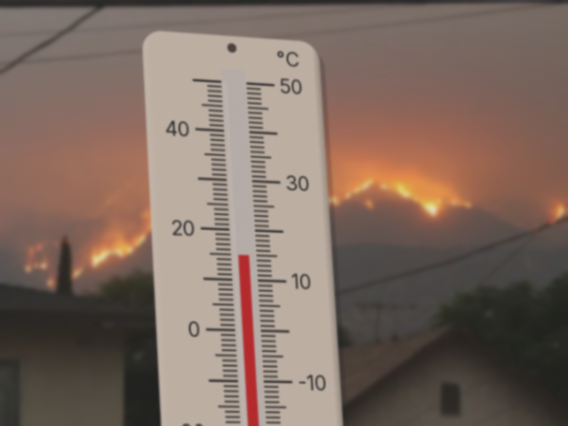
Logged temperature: 15 °C
